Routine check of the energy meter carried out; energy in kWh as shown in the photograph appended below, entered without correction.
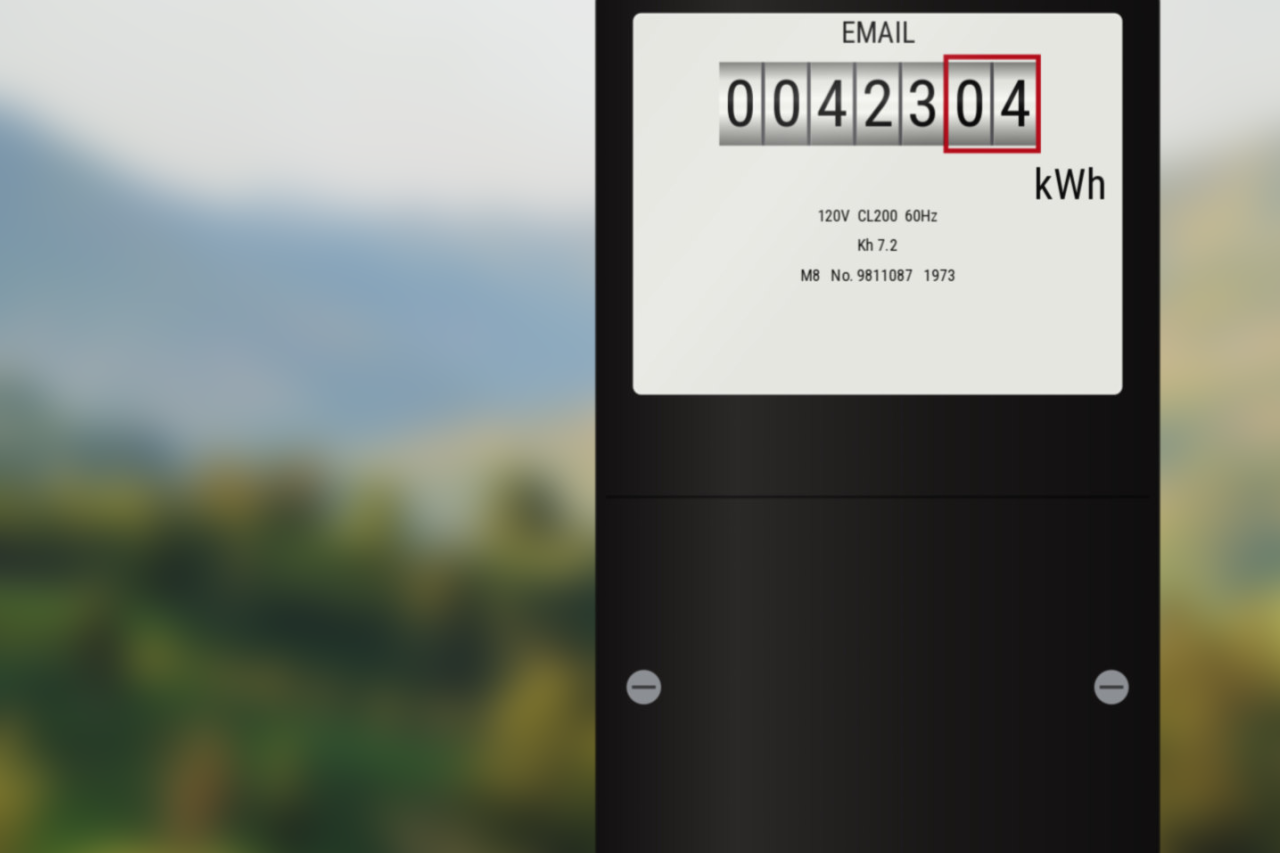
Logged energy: 423.04 kWh
